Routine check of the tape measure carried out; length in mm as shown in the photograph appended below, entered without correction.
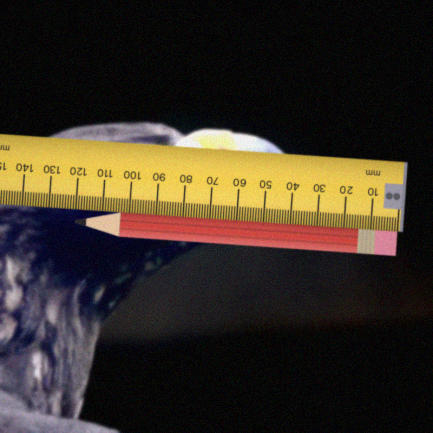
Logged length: 120 mm
